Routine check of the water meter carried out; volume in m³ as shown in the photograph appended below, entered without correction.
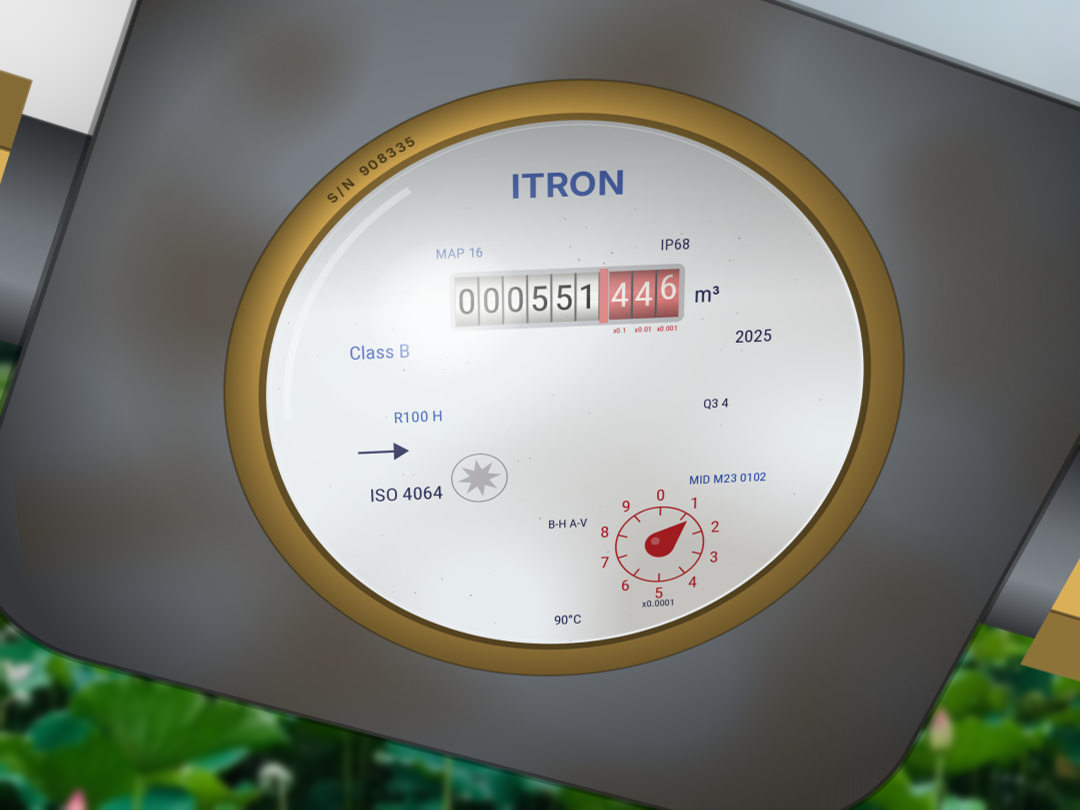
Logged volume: 551.4461 m³
